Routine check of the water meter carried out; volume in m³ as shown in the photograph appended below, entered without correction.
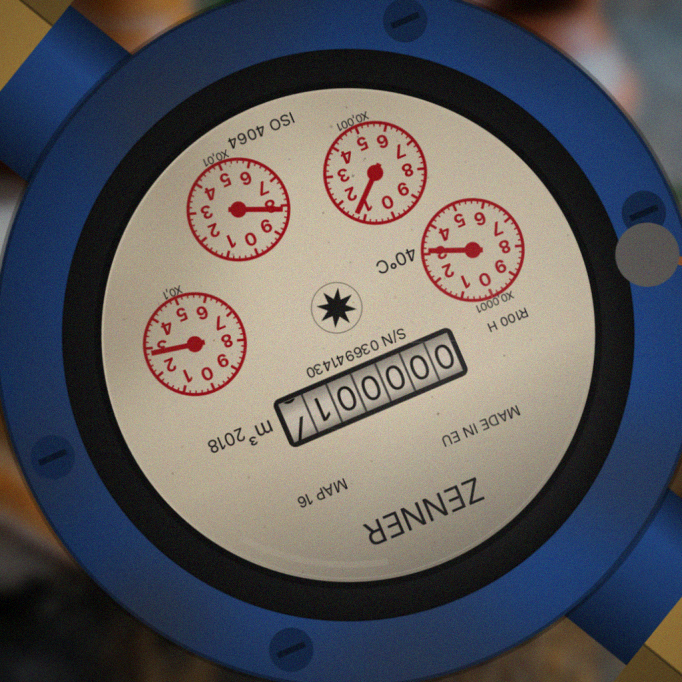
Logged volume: 17.2813 m³
